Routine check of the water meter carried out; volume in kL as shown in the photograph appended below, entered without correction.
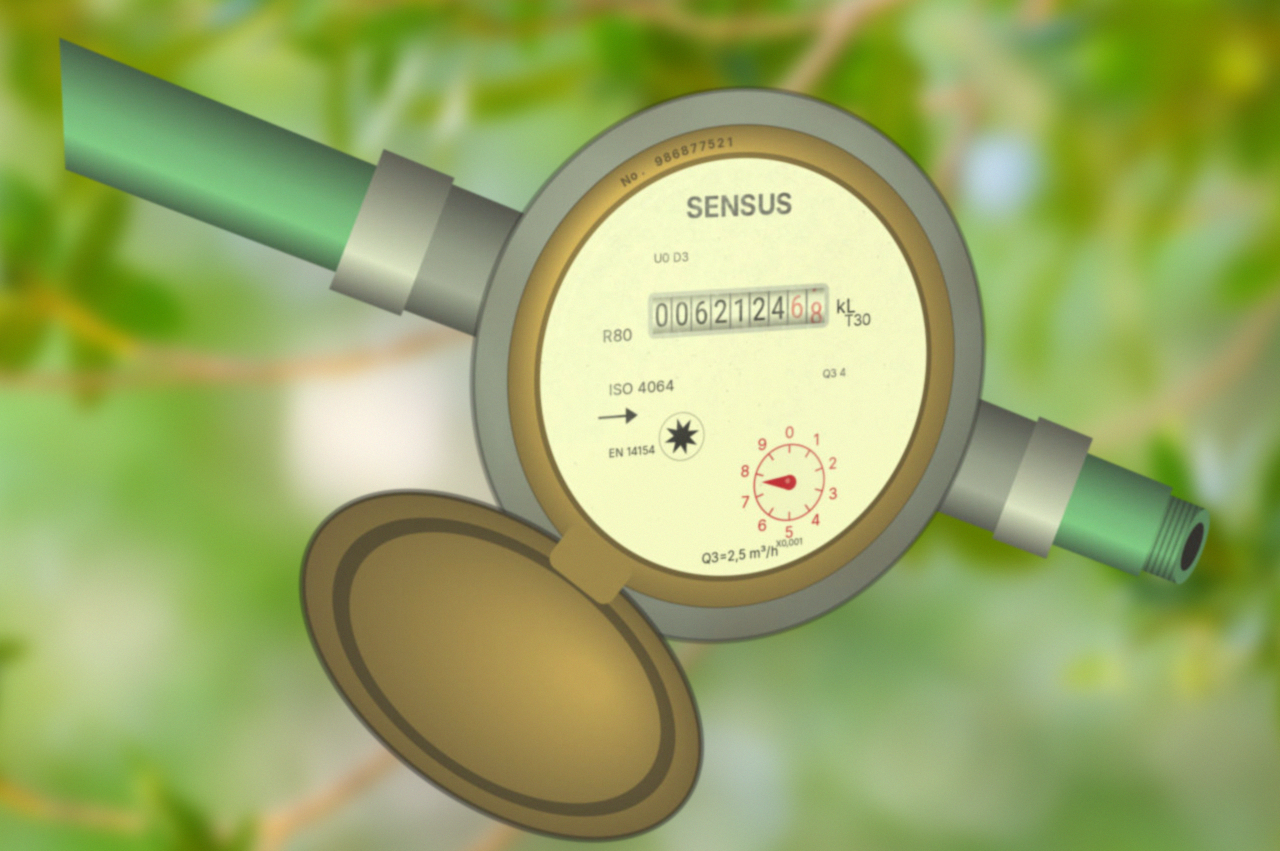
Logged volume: 62124.677 kL
